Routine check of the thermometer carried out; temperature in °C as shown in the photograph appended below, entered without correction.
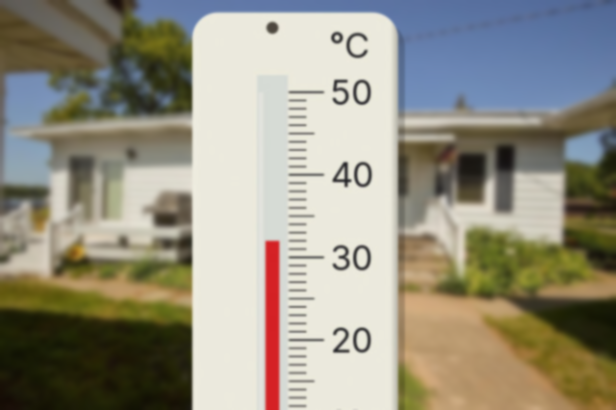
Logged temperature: 32 °C
